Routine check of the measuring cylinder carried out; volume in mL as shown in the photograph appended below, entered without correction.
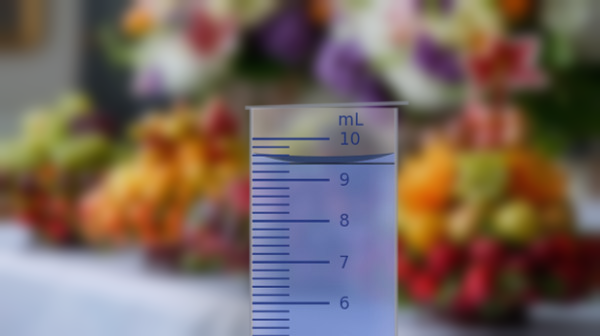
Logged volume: 9.4 mL
